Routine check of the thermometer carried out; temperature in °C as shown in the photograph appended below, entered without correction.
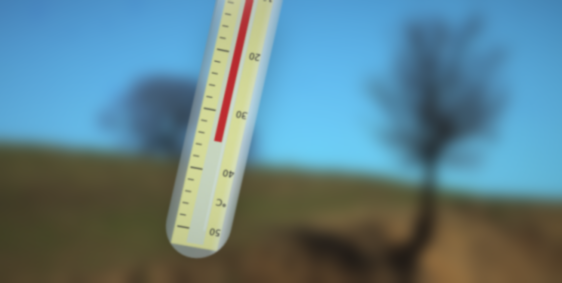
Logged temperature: 35 °C
